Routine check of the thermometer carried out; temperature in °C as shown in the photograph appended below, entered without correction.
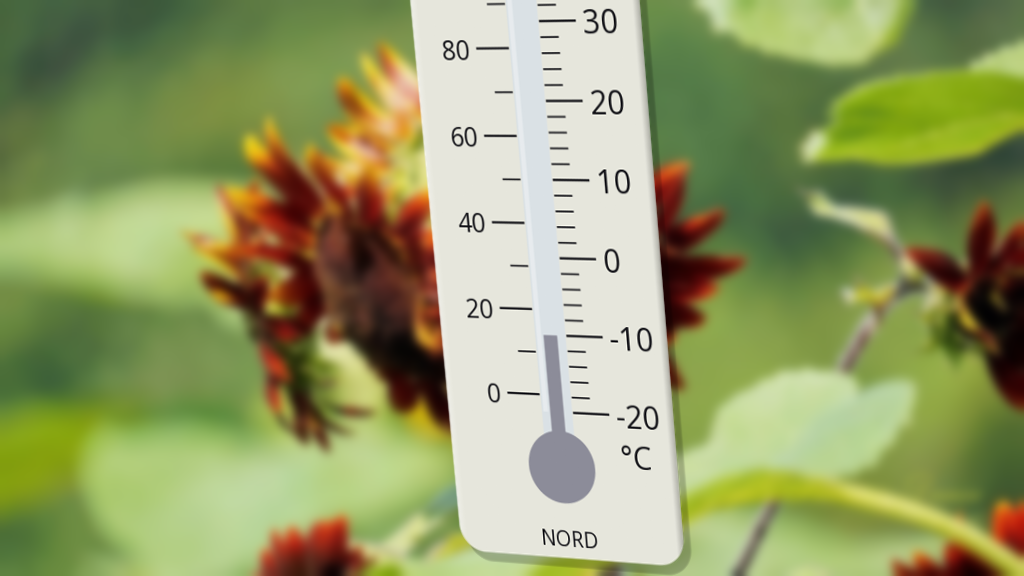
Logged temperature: -10 °C
